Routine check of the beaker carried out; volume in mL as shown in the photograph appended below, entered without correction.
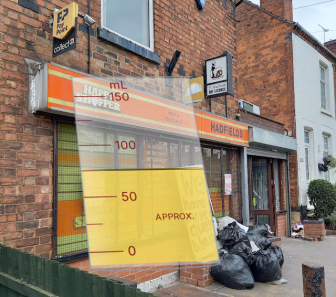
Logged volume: 75 mL
